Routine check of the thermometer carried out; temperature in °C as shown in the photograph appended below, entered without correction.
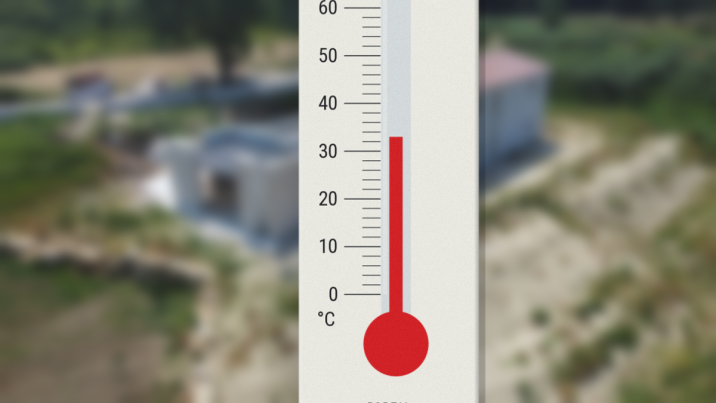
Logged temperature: 33 °C
